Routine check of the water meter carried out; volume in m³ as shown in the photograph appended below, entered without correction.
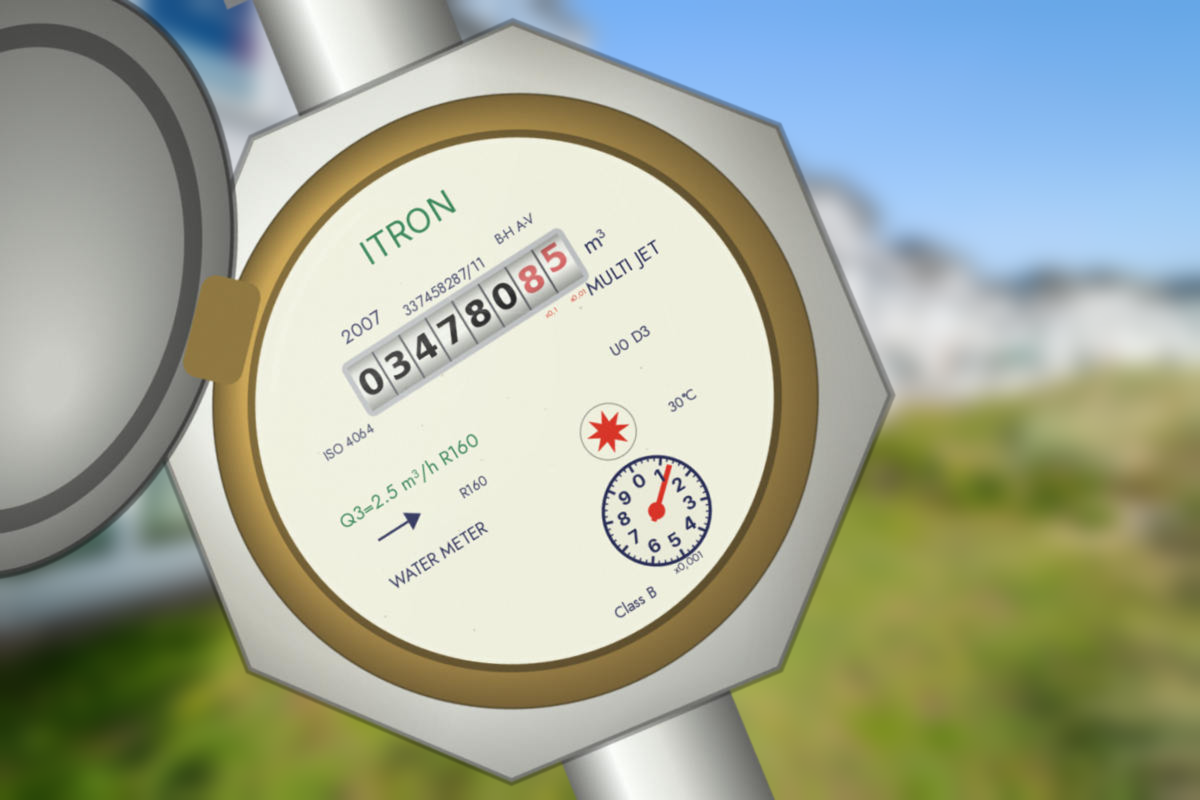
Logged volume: 34780.851 m³
